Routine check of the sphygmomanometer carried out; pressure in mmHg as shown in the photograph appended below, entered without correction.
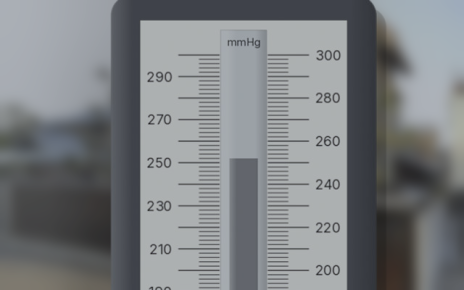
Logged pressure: 252 mmHg
